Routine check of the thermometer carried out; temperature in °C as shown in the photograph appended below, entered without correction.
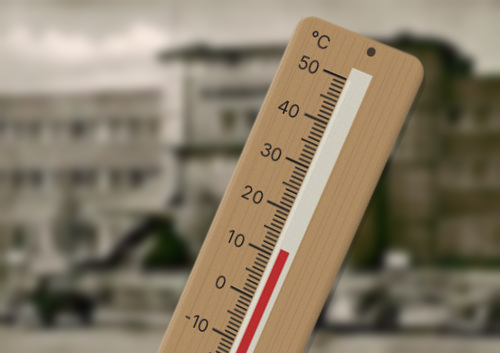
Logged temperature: 12 °C
